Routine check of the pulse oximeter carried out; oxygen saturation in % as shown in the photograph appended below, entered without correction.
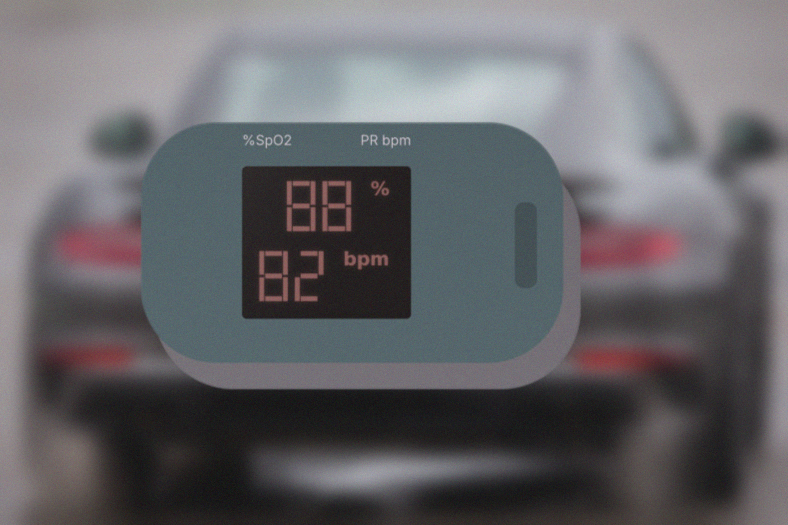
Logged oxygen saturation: 88 %
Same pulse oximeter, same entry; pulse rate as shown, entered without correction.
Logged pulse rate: 82 bpm
